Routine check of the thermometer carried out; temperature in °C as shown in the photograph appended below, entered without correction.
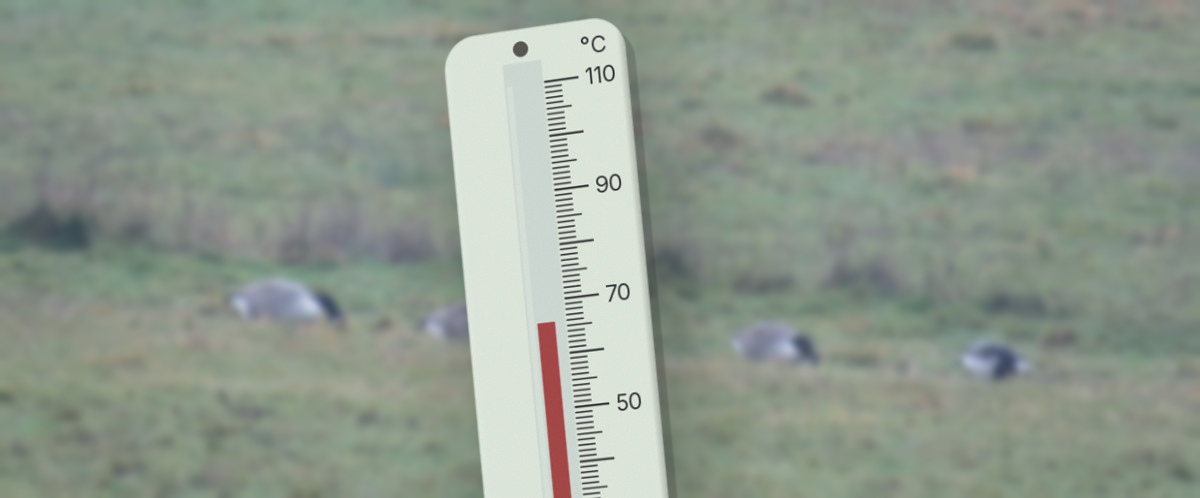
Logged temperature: 66 °C
